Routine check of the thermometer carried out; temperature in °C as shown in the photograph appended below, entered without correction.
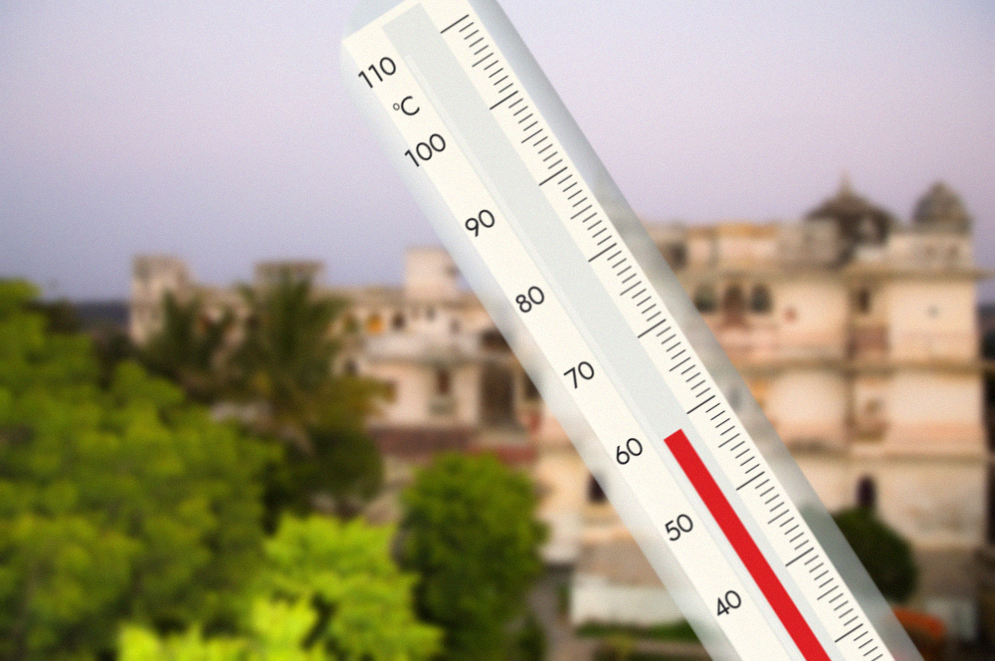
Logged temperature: 59 °C
